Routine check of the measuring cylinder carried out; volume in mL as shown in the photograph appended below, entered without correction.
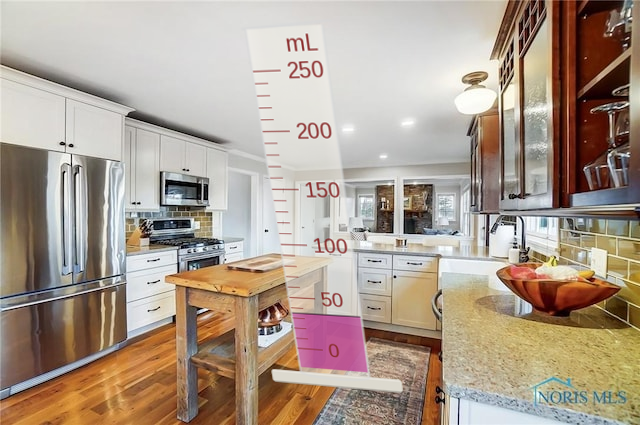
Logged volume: 35 mL
